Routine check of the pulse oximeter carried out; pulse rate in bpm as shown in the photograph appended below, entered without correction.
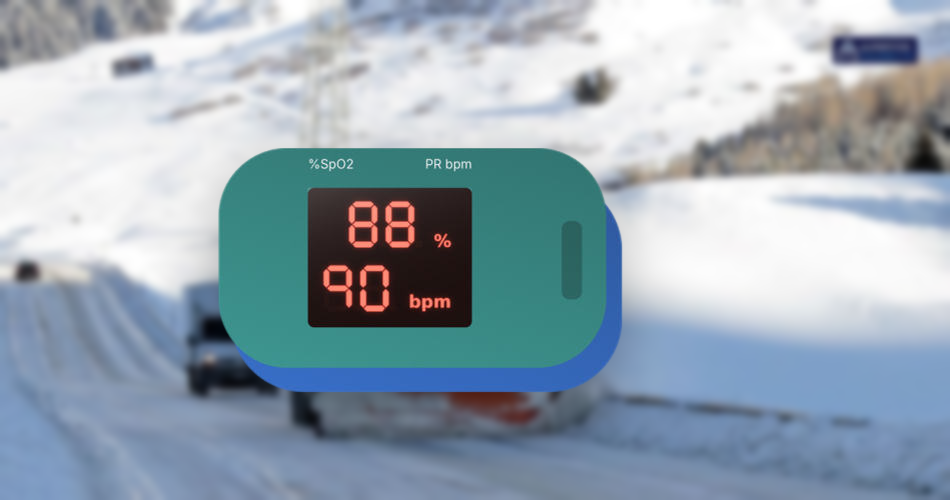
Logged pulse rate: 90 bpm
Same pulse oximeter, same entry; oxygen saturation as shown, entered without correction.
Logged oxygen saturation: 88 %
